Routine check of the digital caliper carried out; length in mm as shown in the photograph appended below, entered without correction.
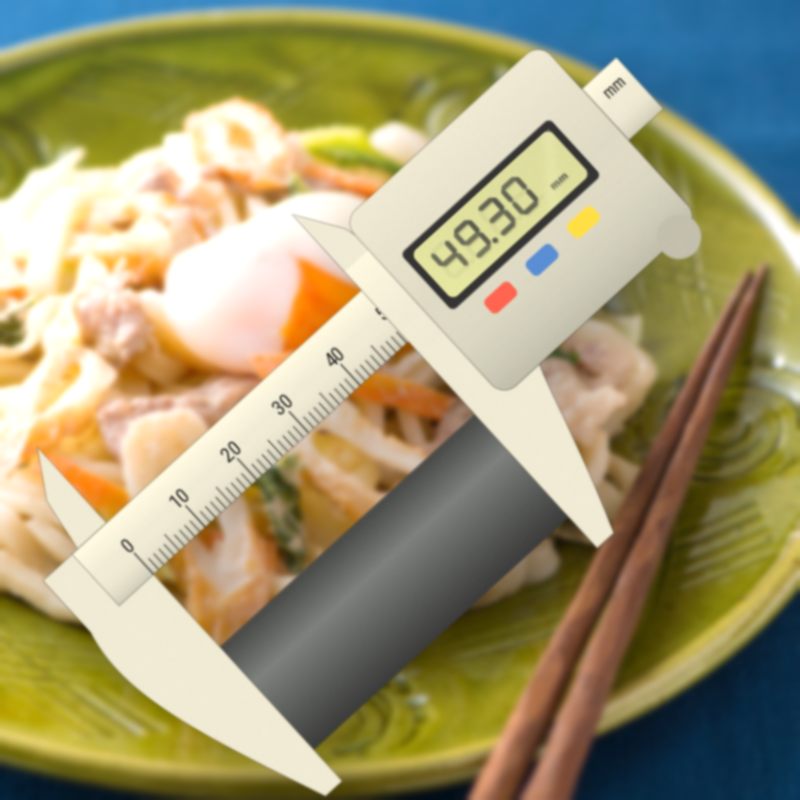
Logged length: 49.30 mm
